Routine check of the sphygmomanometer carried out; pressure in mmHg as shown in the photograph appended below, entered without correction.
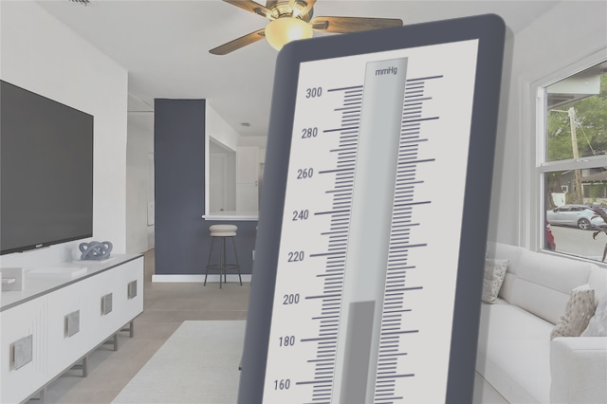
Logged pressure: 196 mmHg
